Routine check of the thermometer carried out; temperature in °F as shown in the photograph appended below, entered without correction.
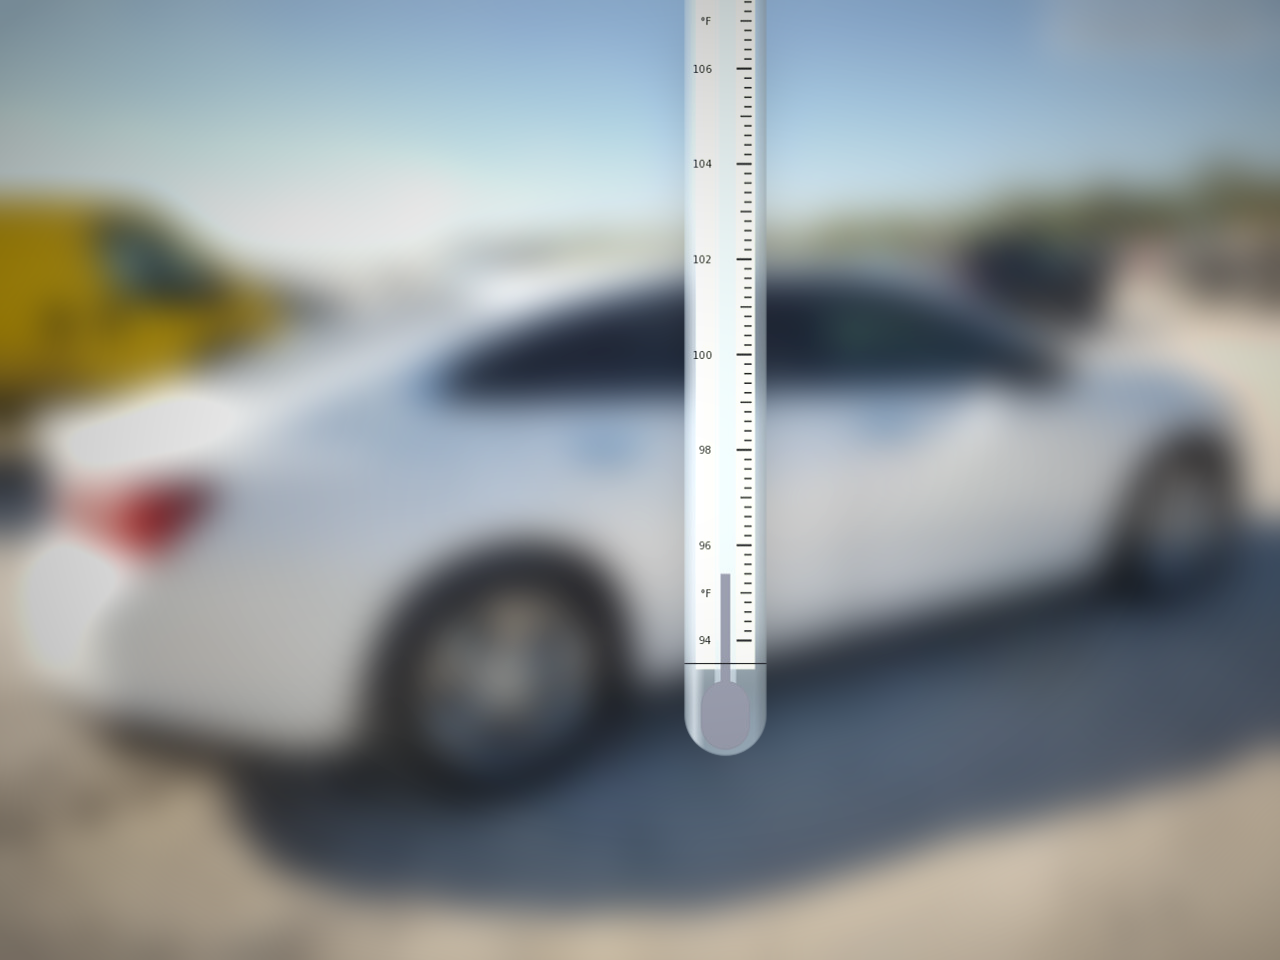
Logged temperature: 95.4 °F
